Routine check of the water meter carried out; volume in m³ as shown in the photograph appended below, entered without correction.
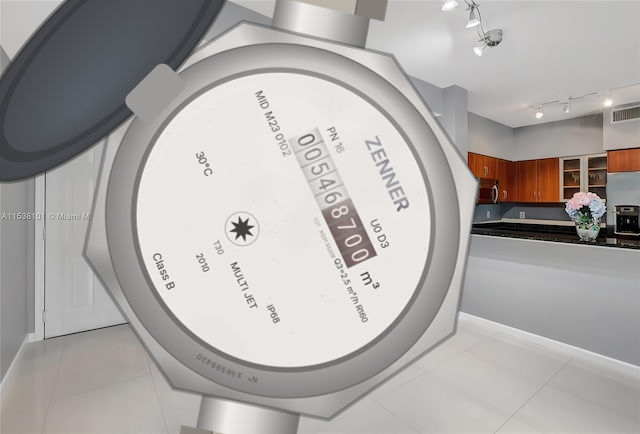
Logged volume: 546.8700 m³
